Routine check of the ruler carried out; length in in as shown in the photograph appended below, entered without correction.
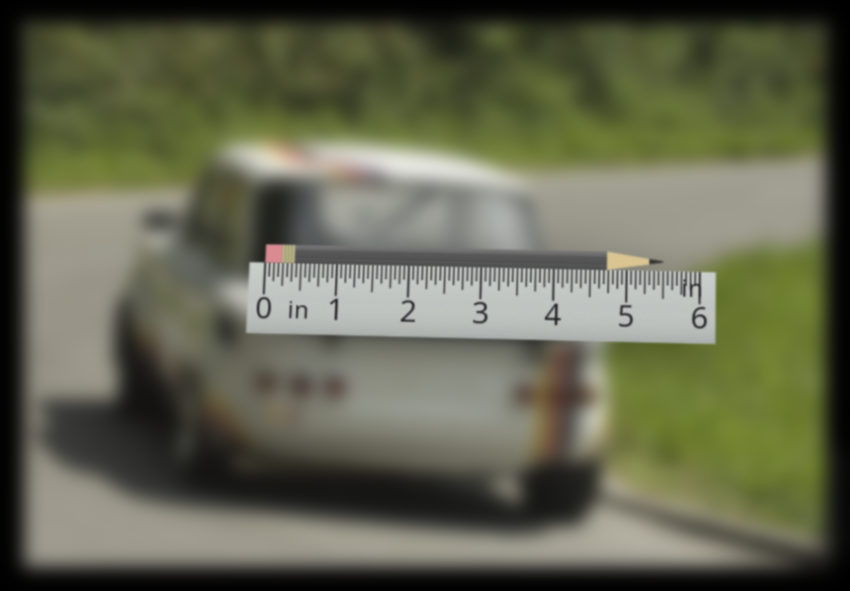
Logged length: 5.5 in
